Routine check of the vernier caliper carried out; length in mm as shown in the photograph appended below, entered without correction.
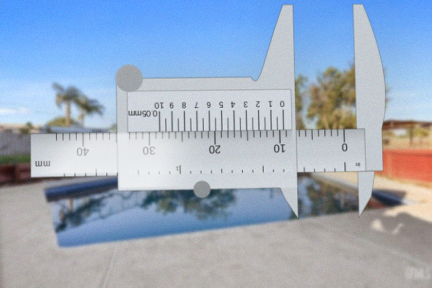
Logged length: 9.4 mm
